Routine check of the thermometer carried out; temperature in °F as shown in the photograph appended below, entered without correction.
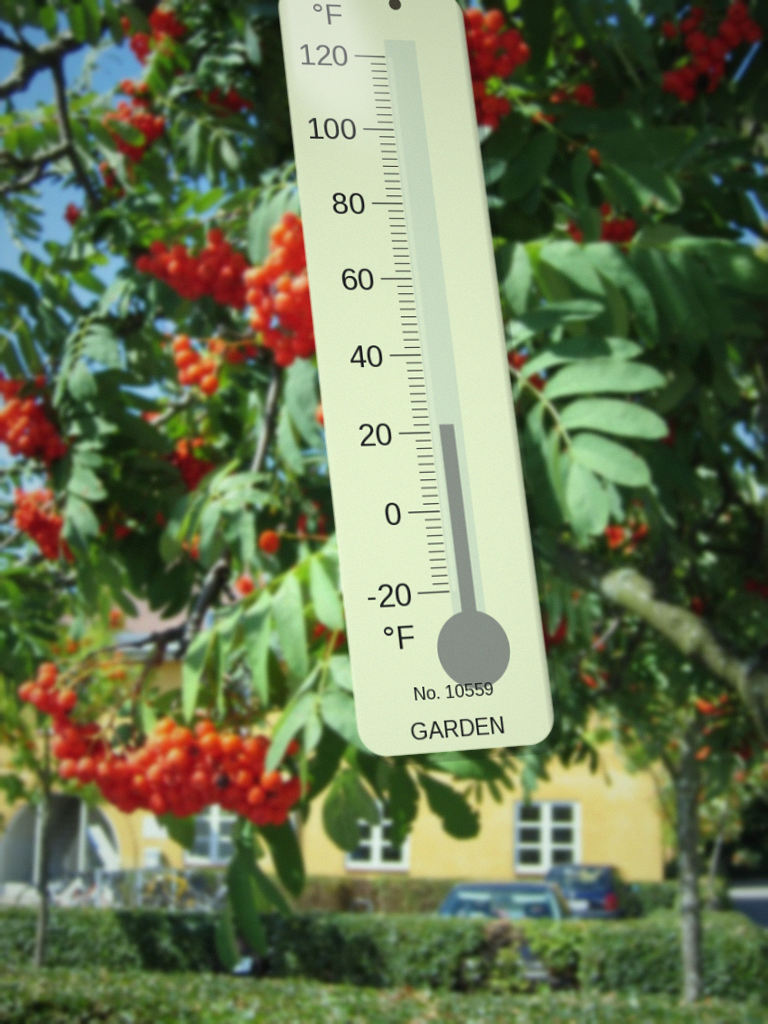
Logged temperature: 22 °F
